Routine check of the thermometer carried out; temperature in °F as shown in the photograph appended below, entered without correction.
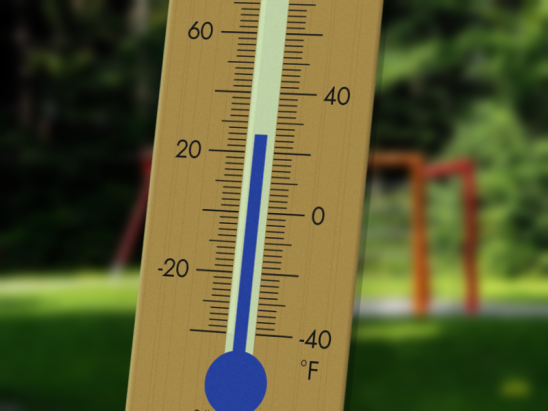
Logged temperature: 26 °F
